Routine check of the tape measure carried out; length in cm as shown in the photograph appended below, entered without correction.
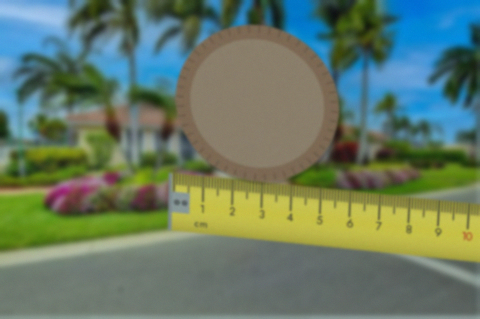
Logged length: 5.5 cm
